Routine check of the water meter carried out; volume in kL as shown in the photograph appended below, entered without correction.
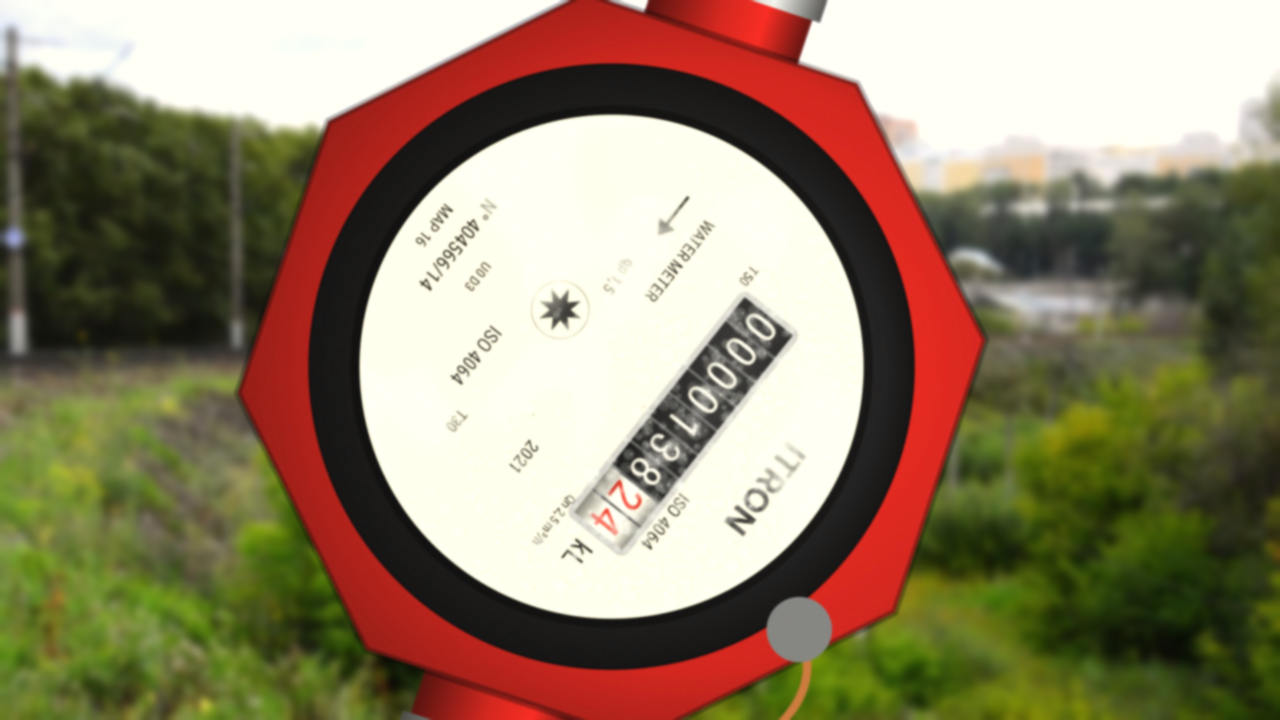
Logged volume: 138.24 kL
